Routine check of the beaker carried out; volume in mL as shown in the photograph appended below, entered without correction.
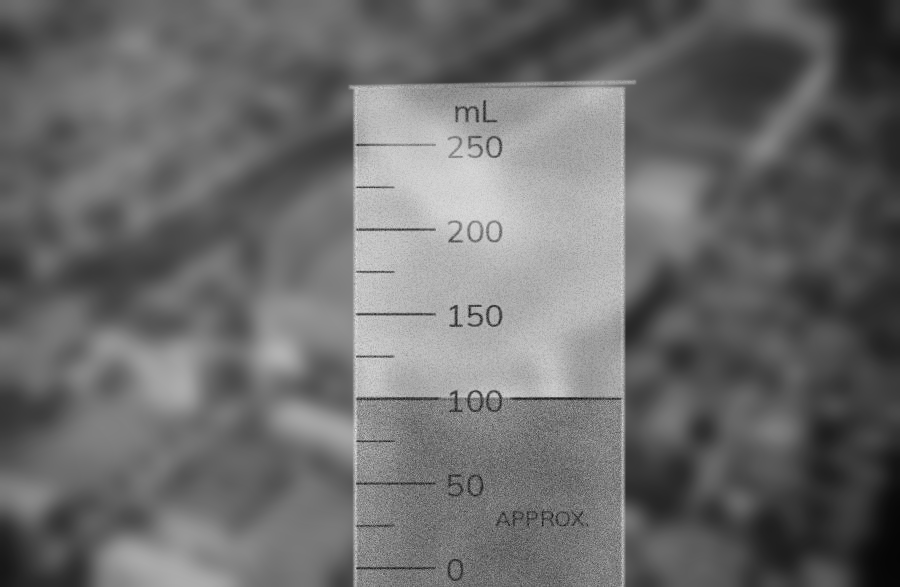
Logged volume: 100 mL
